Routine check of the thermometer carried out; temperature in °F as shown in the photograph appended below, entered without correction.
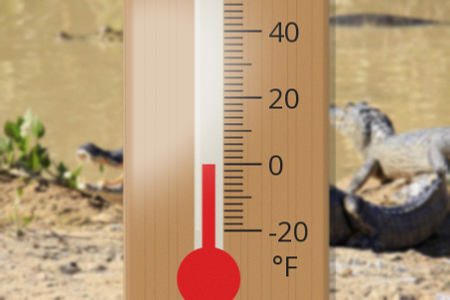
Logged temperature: 0 °F
